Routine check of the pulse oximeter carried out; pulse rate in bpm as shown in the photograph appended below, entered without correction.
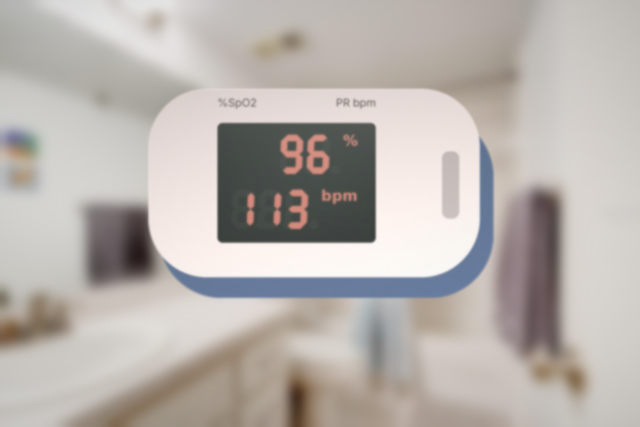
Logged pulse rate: 113 bpm
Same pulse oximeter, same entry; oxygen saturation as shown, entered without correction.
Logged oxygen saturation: 96 %
